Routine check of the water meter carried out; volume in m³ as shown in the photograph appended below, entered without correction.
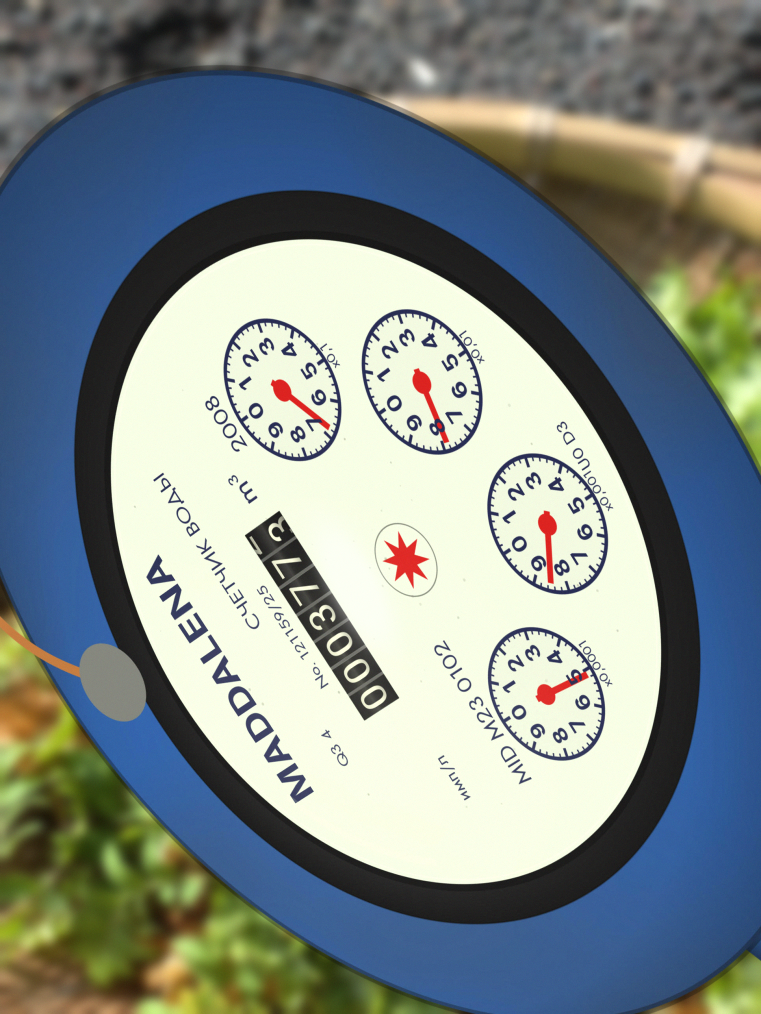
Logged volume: 3772.6785 m³
